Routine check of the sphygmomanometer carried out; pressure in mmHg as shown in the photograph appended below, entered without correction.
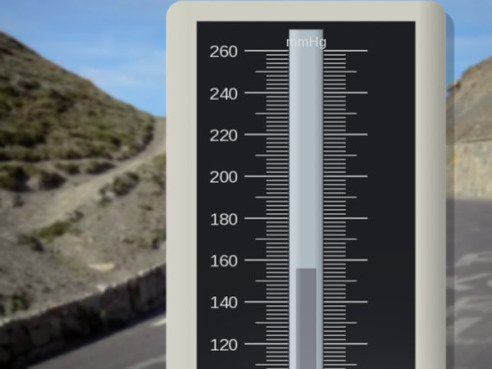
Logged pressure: 156 mmHg
